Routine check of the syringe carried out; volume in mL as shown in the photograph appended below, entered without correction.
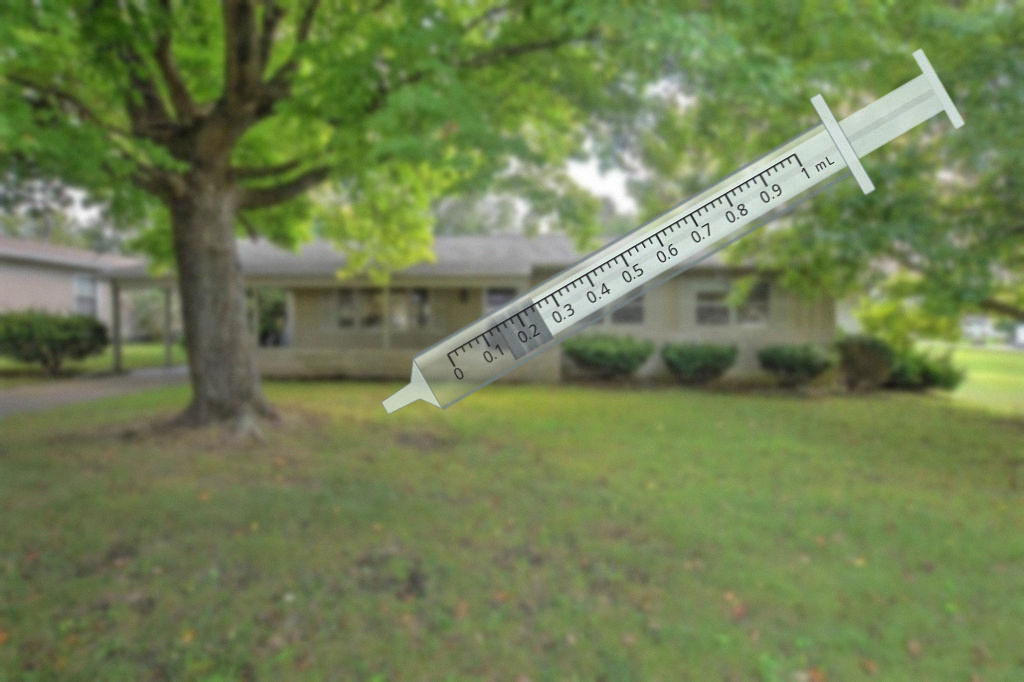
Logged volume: 0.14 mL
